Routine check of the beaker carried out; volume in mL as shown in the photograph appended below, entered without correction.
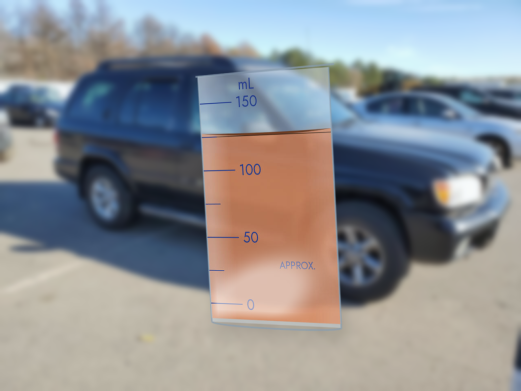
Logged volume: 125 mL
